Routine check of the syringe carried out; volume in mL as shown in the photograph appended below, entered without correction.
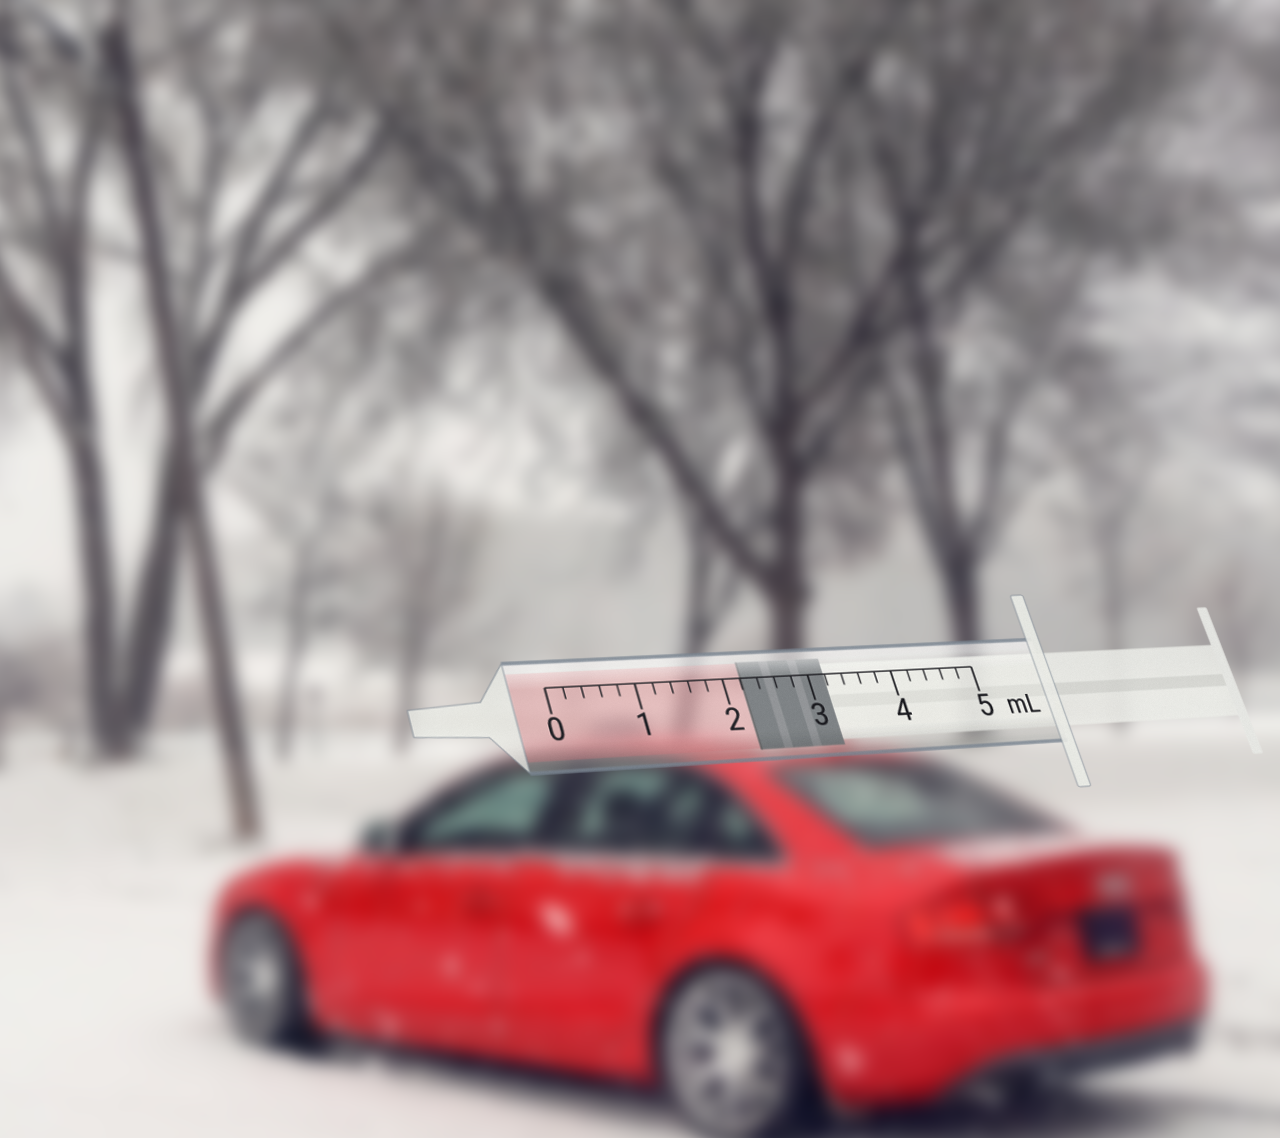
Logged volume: 2.2 mL
